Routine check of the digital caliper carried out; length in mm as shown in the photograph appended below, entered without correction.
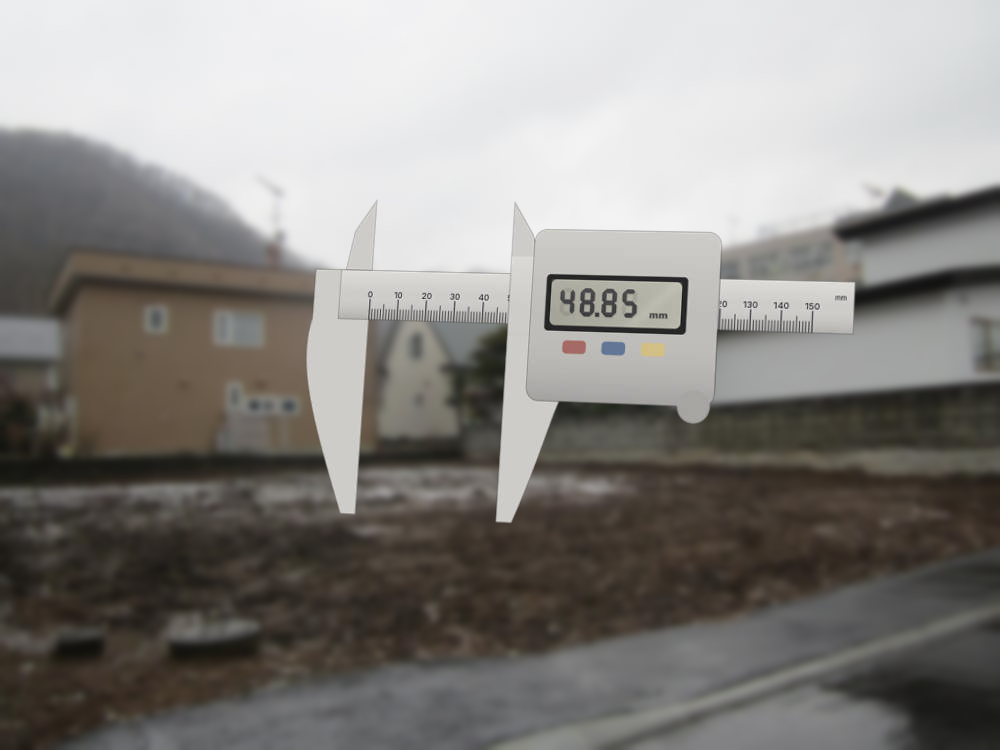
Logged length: 48.85 mm
